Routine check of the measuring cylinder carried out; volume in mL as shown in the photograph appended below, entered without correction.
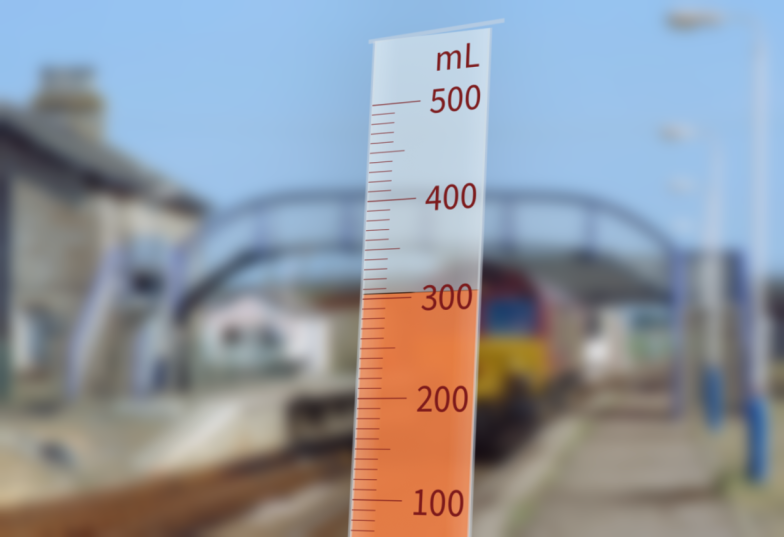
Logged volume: 305 mL
